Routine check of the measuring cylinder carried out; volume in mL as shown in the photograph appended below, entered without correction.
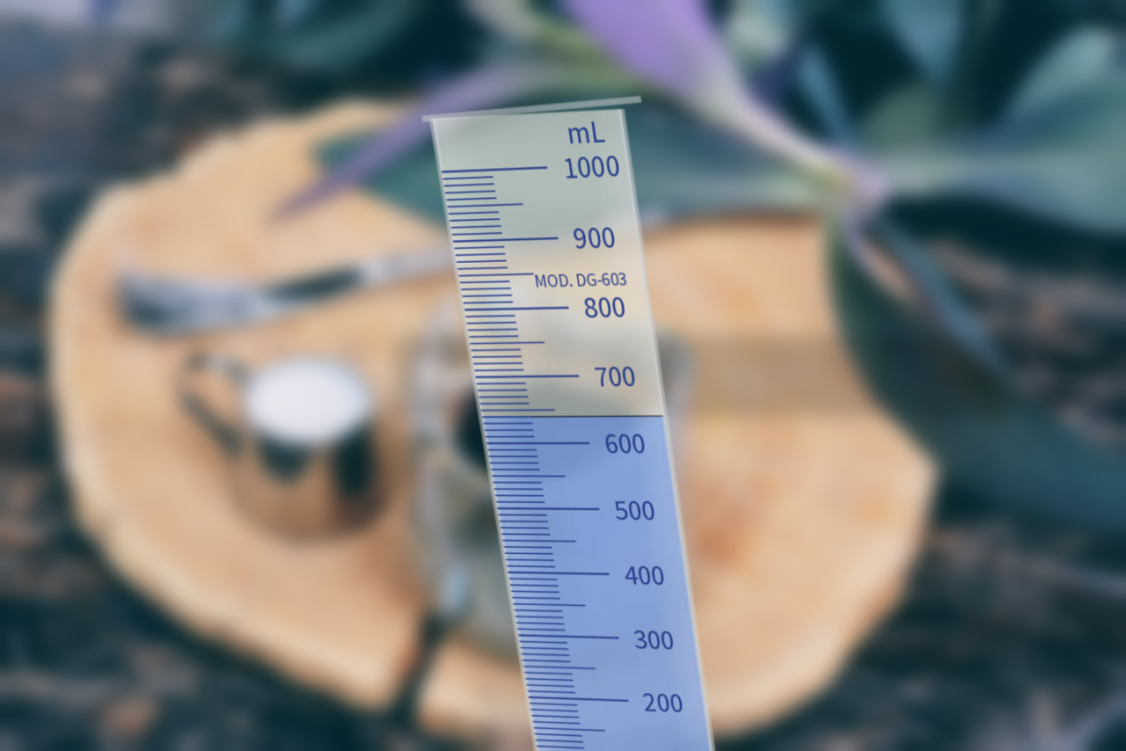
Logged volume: 640 mL
